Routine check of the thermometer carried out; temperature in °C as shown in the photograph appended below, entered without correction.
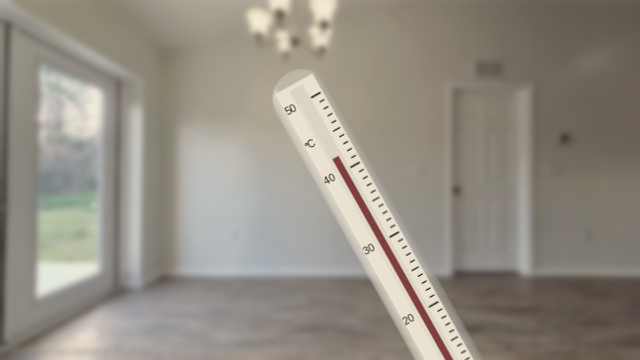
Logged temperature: 42 °C
